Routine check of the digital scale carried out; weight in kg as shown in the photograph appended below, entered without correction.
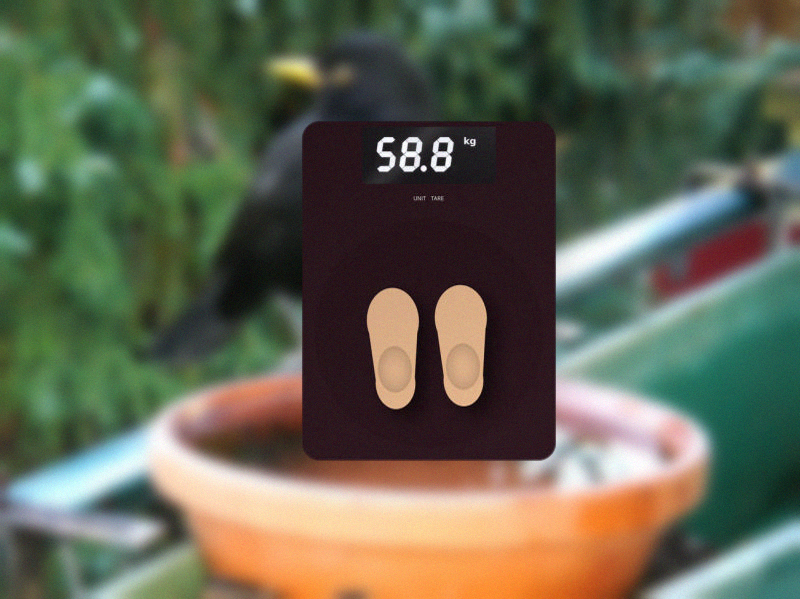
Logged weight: 58.8 kg
